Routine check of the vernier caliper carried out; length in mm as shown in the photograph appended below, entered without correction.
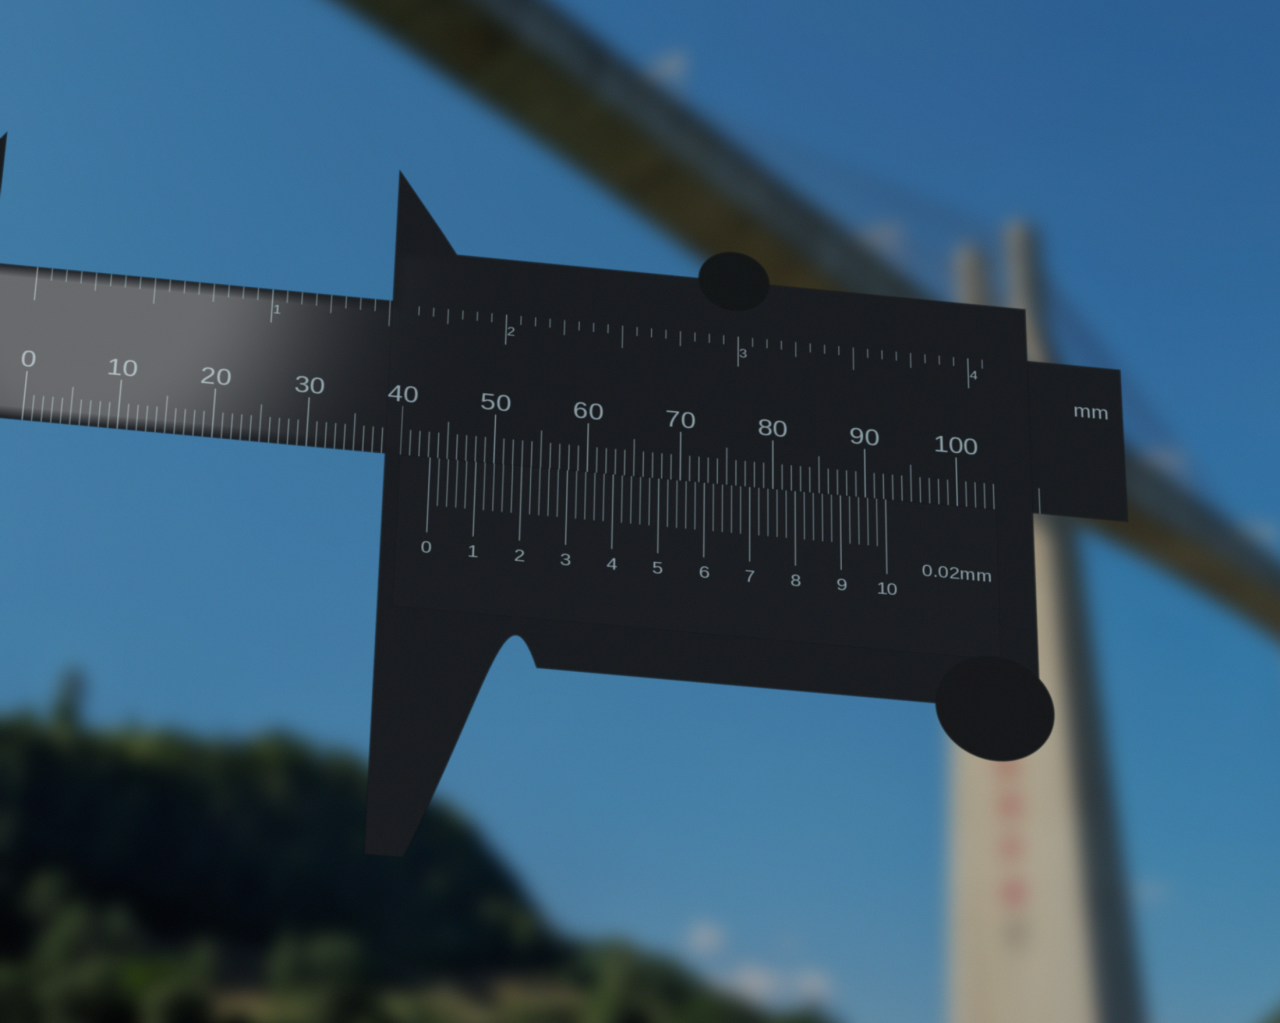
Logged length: 43.2 mm
